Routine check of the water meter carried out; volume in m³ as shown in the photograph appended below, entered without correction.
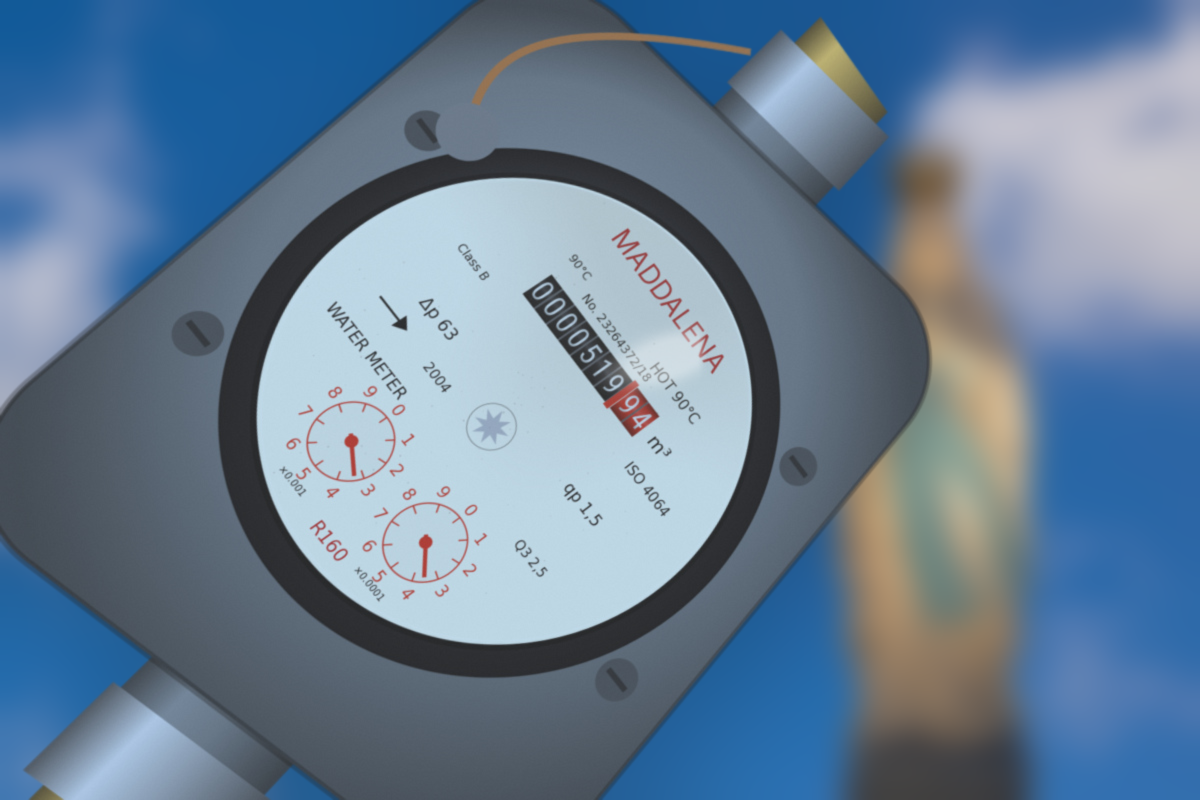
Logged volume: 519.9433 m³
